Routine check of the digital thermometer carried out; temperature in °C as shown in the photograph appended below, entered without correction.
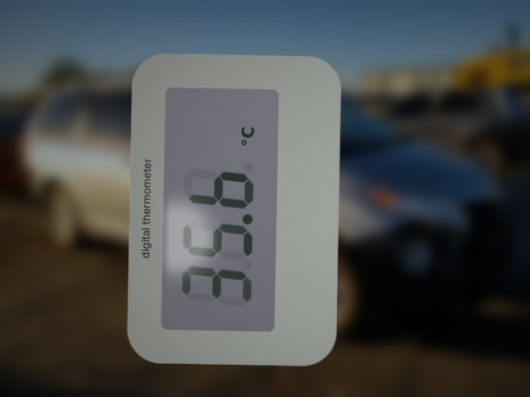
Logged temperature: 35.6 °C
